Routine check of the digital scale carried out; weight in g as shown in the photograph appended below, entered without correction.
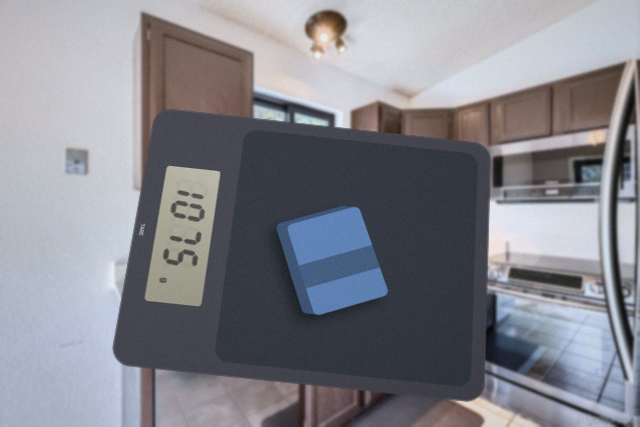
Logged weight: 1075 g
